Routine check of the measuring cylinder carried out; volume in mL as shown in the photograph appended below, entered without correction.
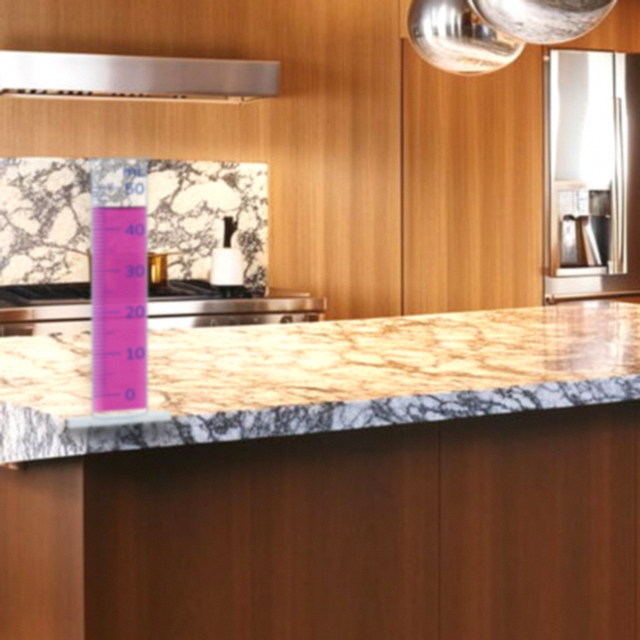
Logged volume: 45 mL
